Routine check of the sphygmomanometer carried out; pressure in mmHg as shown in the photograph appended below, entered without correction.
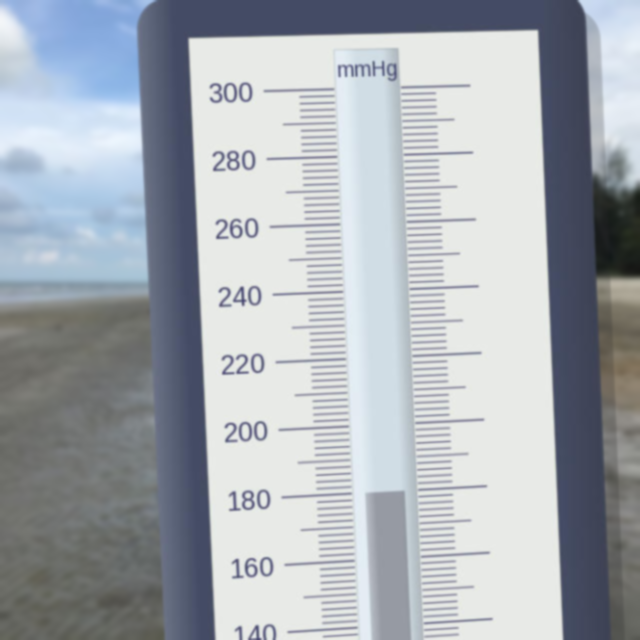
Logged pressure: 180 mmHg
